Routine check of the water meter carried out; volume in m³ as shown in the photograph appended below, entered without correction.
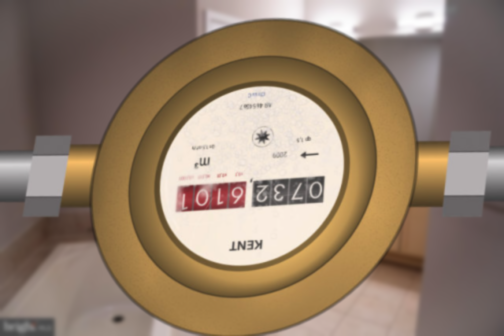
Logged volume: 732.6101 m³
